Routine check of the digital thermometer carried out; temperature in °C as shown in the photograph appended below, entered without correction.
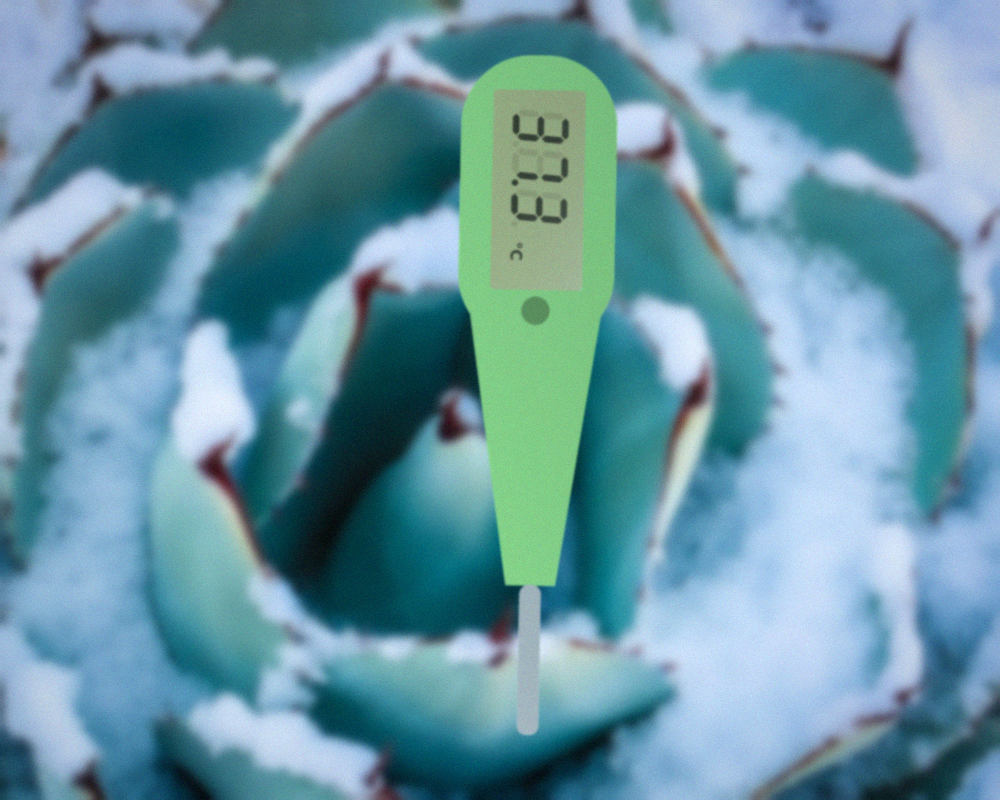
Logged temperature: 37.3 °C
